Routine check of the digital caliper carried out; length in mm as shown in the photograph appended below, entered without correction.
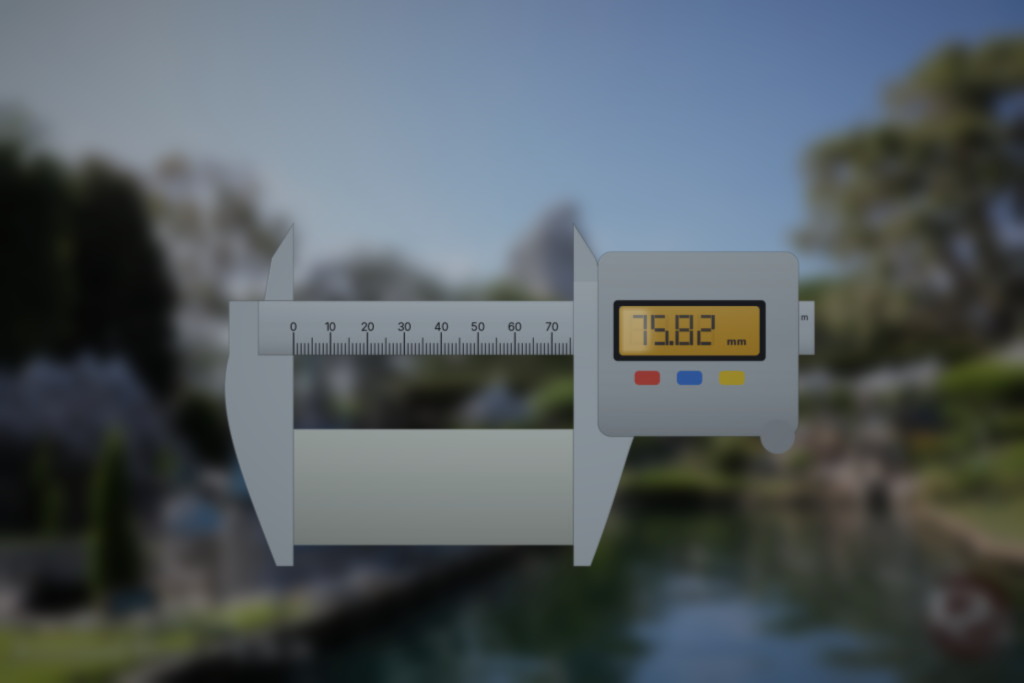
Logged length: 75.82 mm
